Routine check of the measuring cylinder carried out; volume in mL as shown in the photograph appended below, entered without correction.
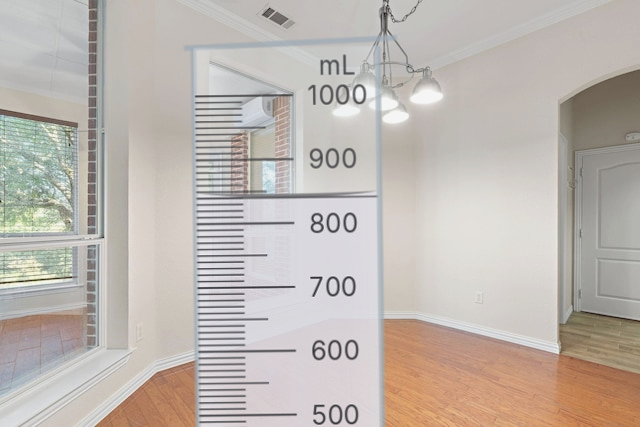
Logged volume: 840 mL
